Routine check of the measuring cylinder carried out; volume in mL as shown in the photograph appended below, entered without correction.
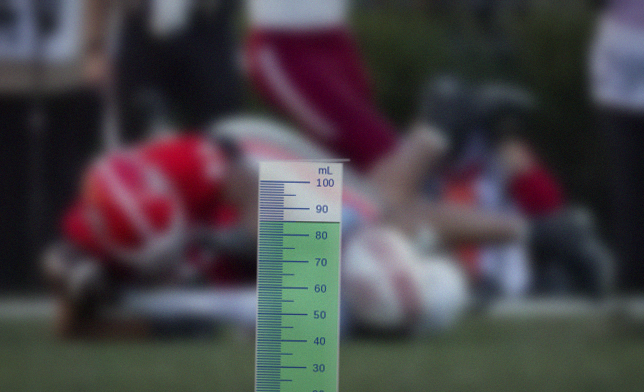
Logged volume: 85 mL
